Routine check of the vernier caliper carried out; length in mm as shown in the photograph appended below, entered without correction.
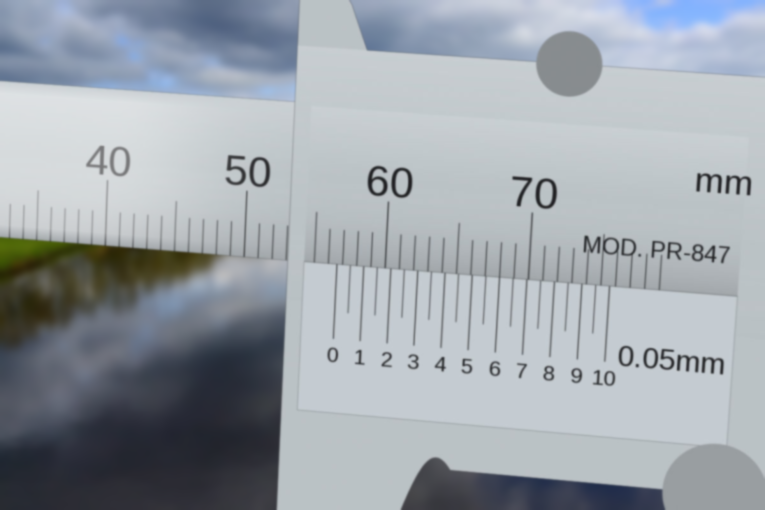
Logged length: 56.6 mm
